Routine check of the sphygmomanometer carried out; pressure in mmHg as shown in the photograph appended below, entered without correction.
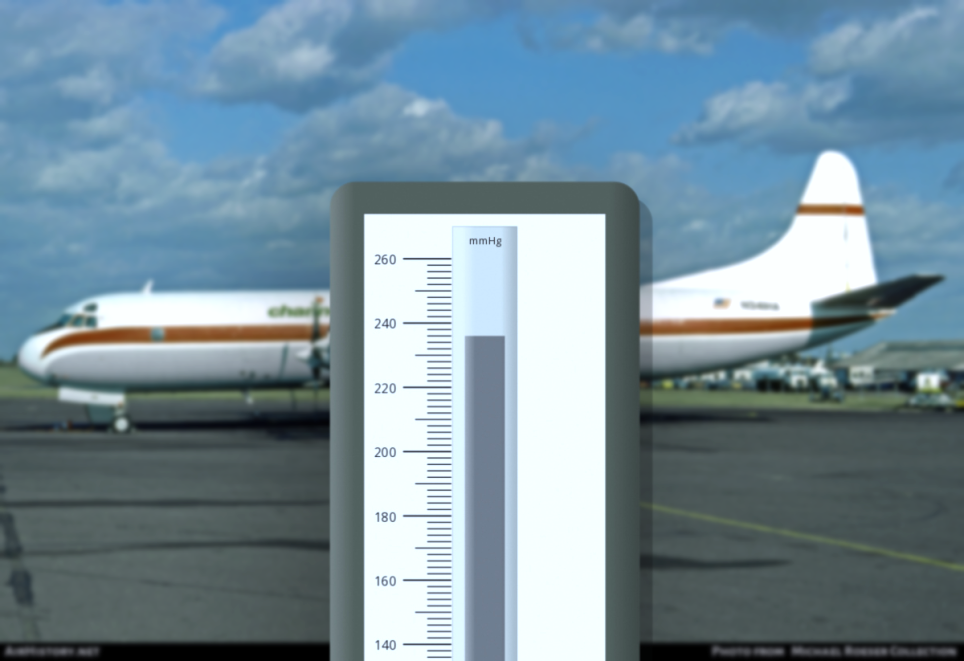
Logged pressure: 236 mmHg
